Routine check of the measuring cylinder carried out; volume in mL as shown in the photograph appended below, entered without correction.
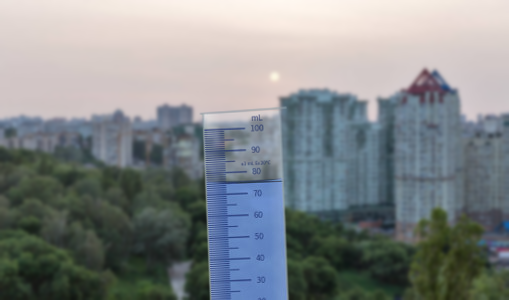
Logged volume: 75 mL
